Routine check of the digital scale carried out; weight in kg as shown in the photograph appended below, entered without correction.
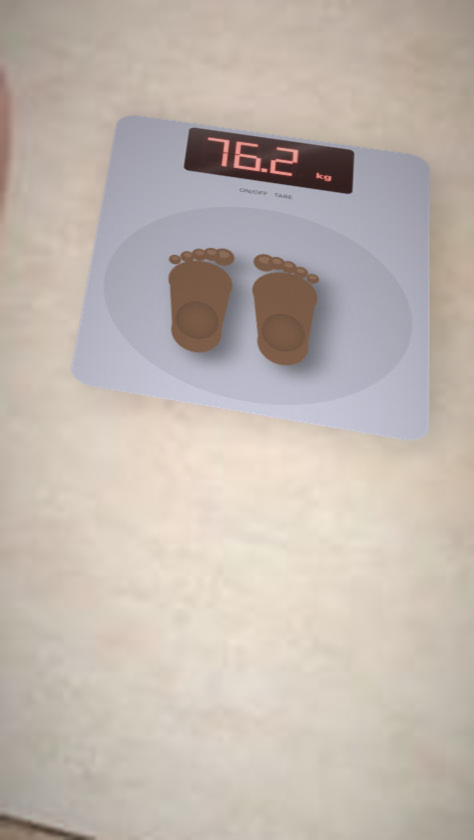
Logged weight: 76.2 kg
